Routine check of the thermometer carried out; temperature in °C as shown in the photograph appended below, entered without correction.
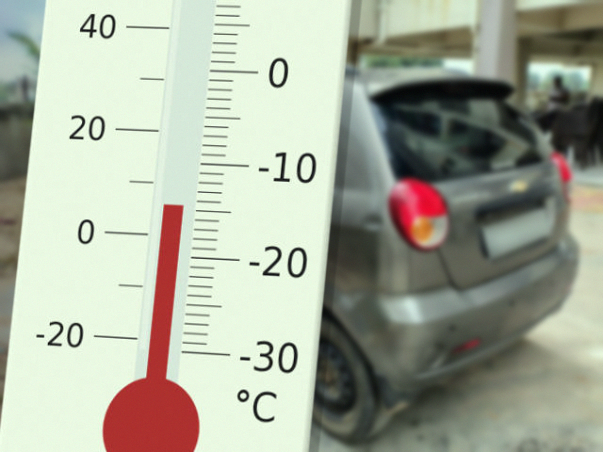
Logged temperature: -14.5 °C
